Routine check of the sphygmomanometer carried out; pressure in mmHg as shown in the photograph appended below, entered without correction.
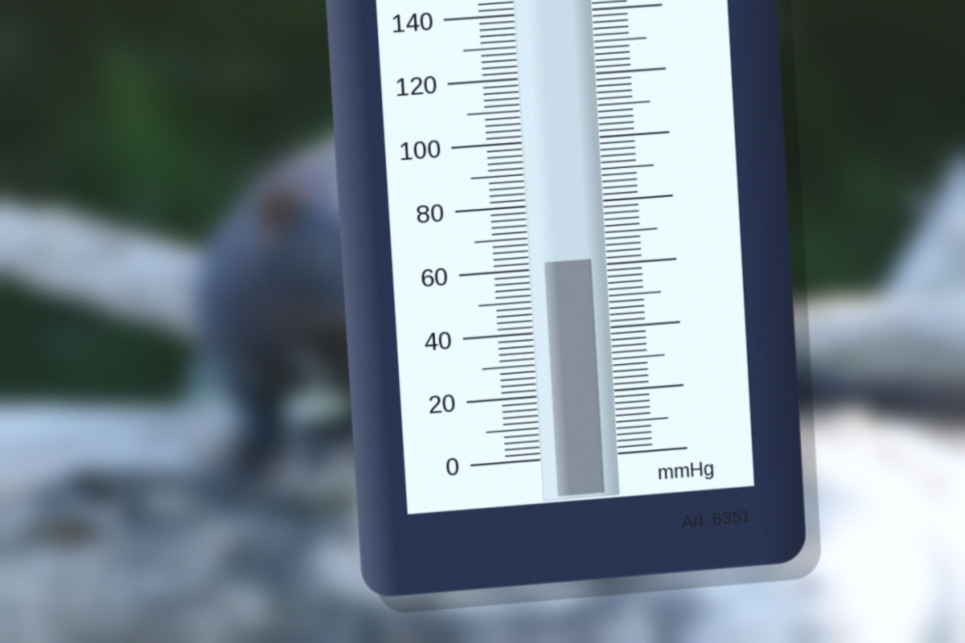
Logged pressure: 62 mmHg
